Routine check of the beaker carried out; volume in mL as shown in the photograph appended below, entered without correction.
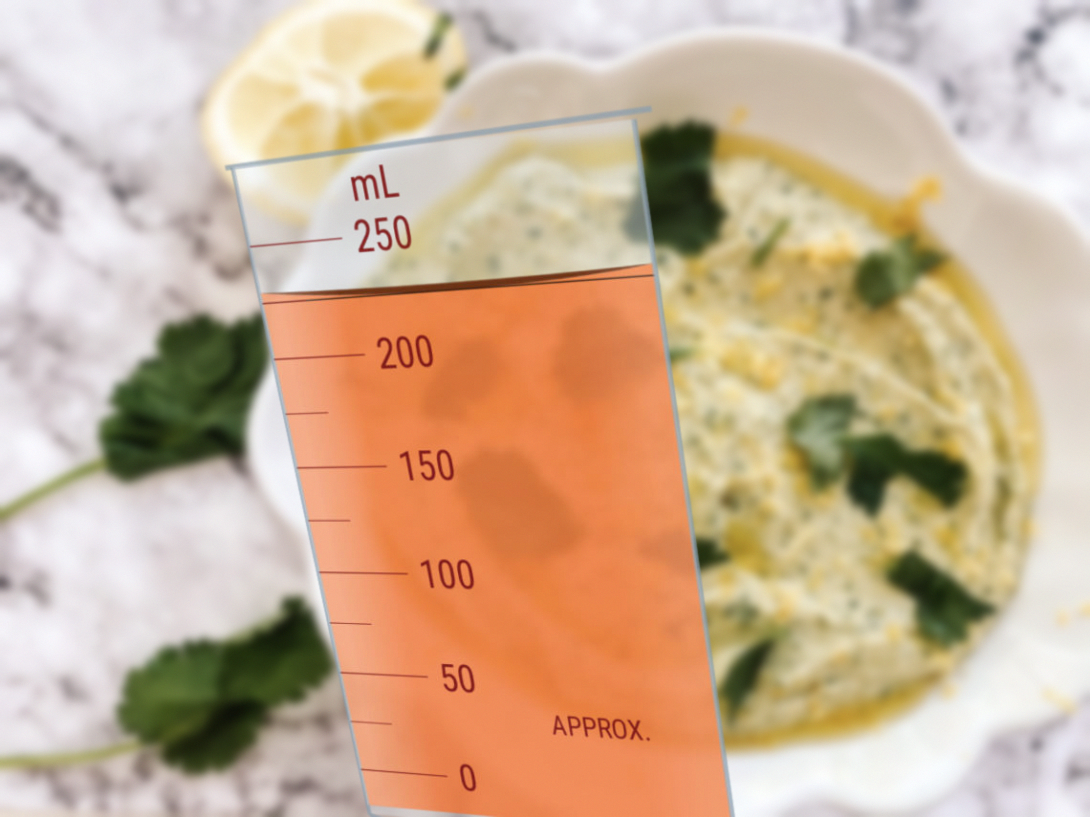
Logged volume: 225 mL
